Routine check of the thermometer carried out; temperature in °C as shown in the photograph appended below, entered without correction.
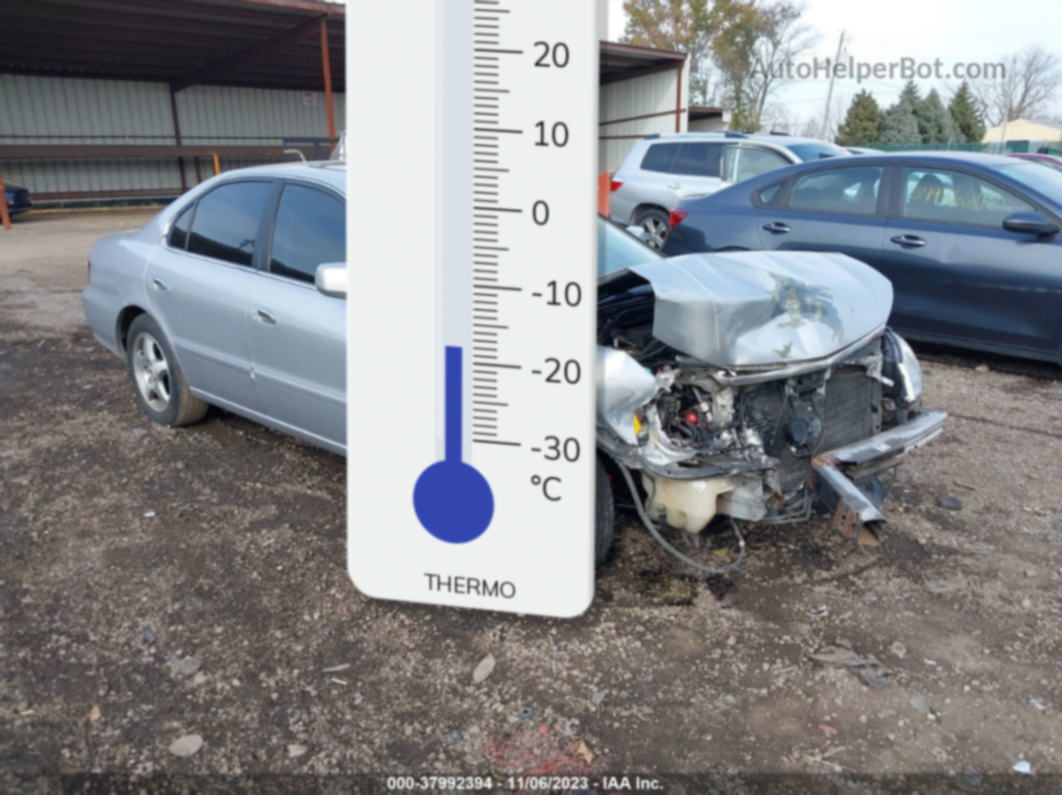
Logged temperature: -18 °C
